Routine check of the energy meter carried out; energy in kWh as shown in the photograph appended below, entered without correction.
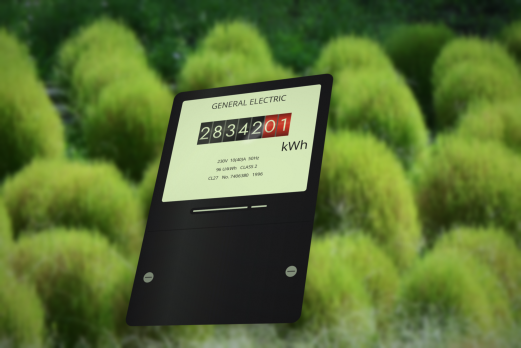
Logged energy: 28342.01 kWh
